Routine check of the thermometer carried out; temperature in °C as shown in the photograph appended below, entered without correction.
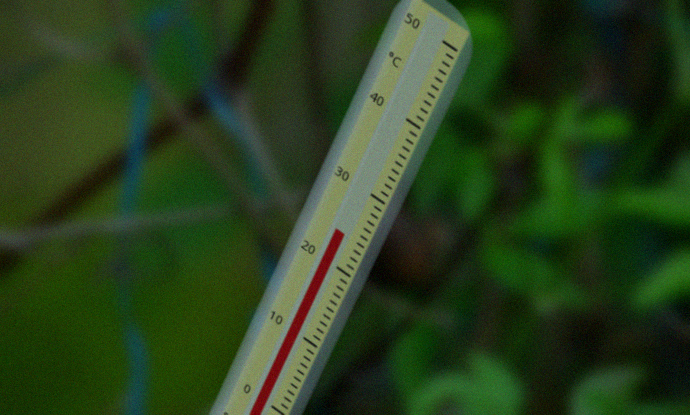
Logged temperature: 24 °C
